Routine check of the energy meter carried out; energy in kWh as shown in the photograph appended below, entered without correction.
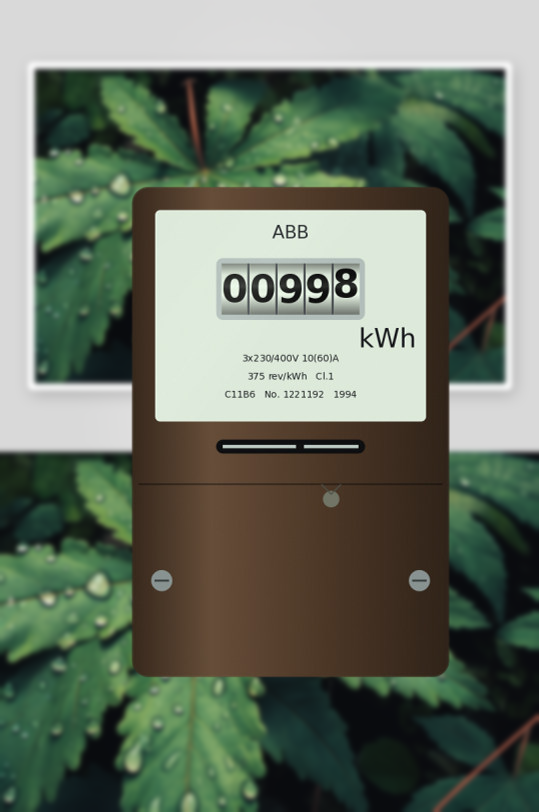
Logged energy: 998 kWh
